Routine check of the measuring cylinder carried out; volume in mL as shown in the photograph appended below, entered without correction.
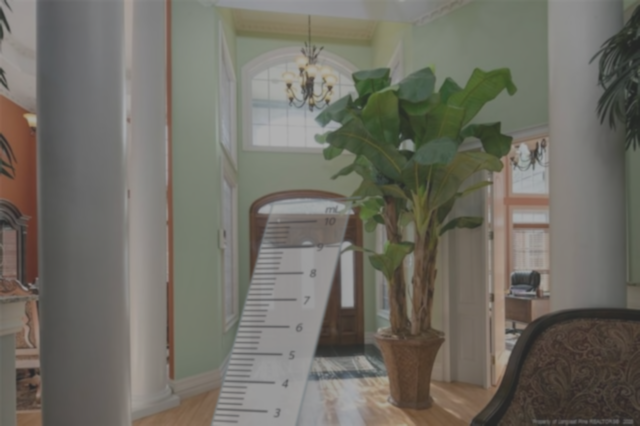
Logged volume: 9 mL
